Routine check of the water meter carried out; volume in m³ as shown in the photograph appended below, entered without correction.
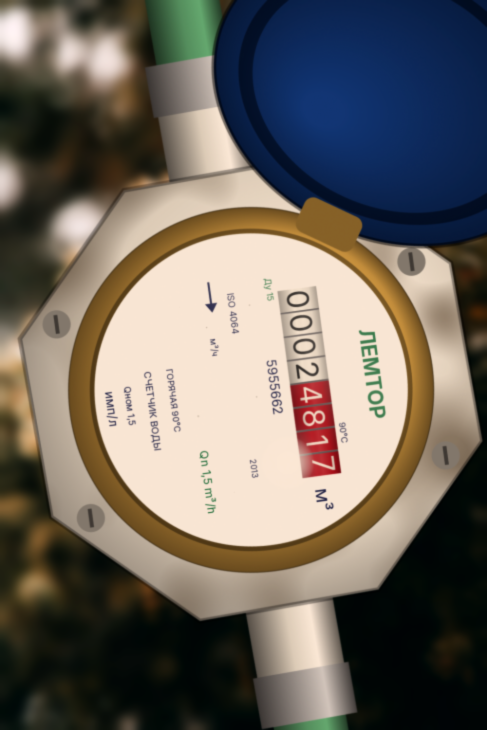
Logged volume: 2.4817 m³
